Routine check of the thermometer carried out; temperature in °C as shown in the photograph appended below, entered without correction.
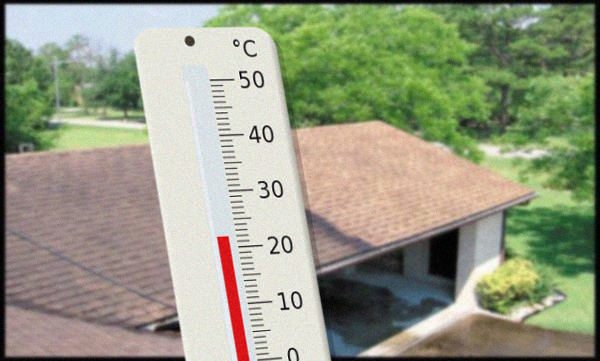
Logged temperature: 22 °C
